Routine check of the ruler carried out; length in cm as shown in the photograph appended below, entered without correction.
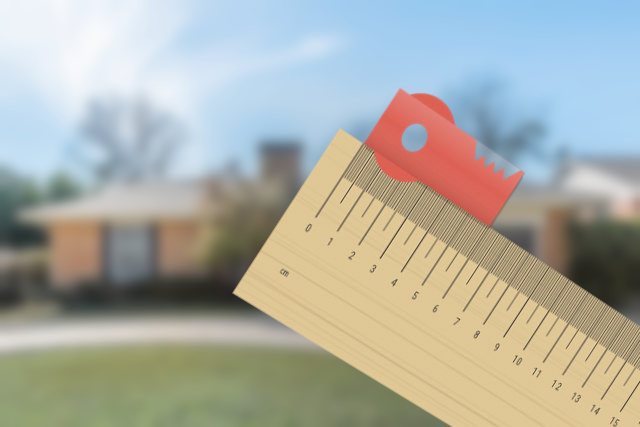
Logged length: 6 cm
